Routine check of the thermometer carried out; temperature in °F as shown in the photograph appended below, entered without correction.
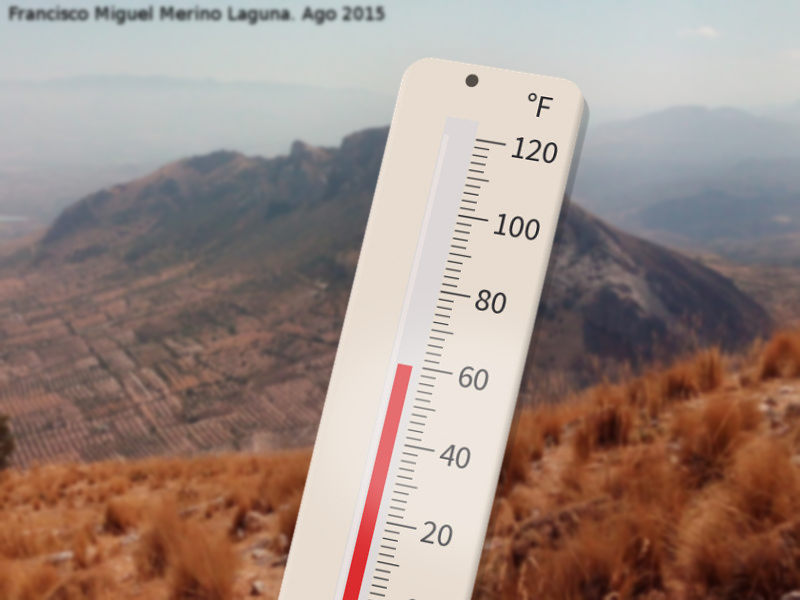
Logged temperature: 60 °F
